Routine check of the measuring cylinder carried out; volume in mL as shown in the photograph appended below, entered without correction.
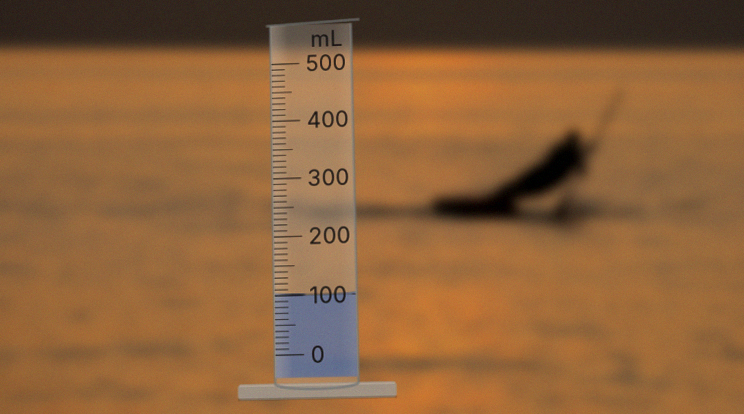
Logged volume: 100 mL
